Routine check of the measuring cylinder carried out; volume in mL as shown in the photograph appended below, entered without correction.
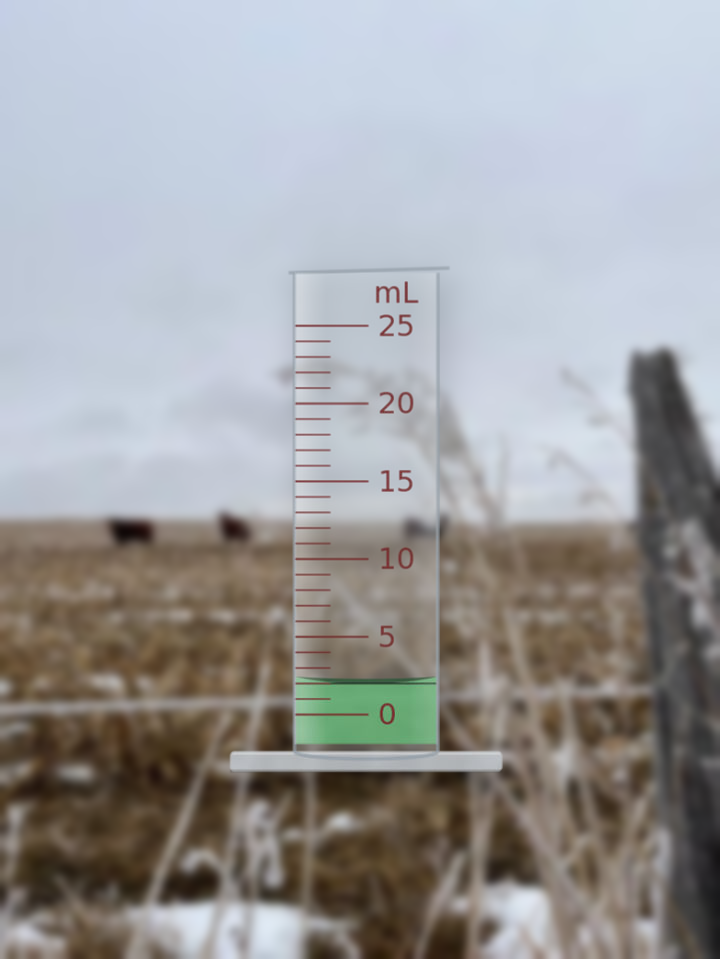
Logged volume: 2 mL
